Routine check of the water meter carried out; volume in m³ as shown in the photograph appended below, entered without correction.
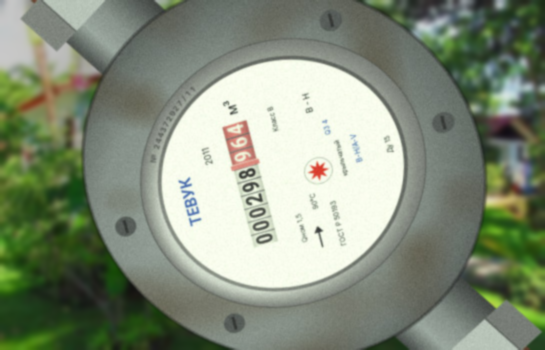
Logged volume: 298.964 m³
